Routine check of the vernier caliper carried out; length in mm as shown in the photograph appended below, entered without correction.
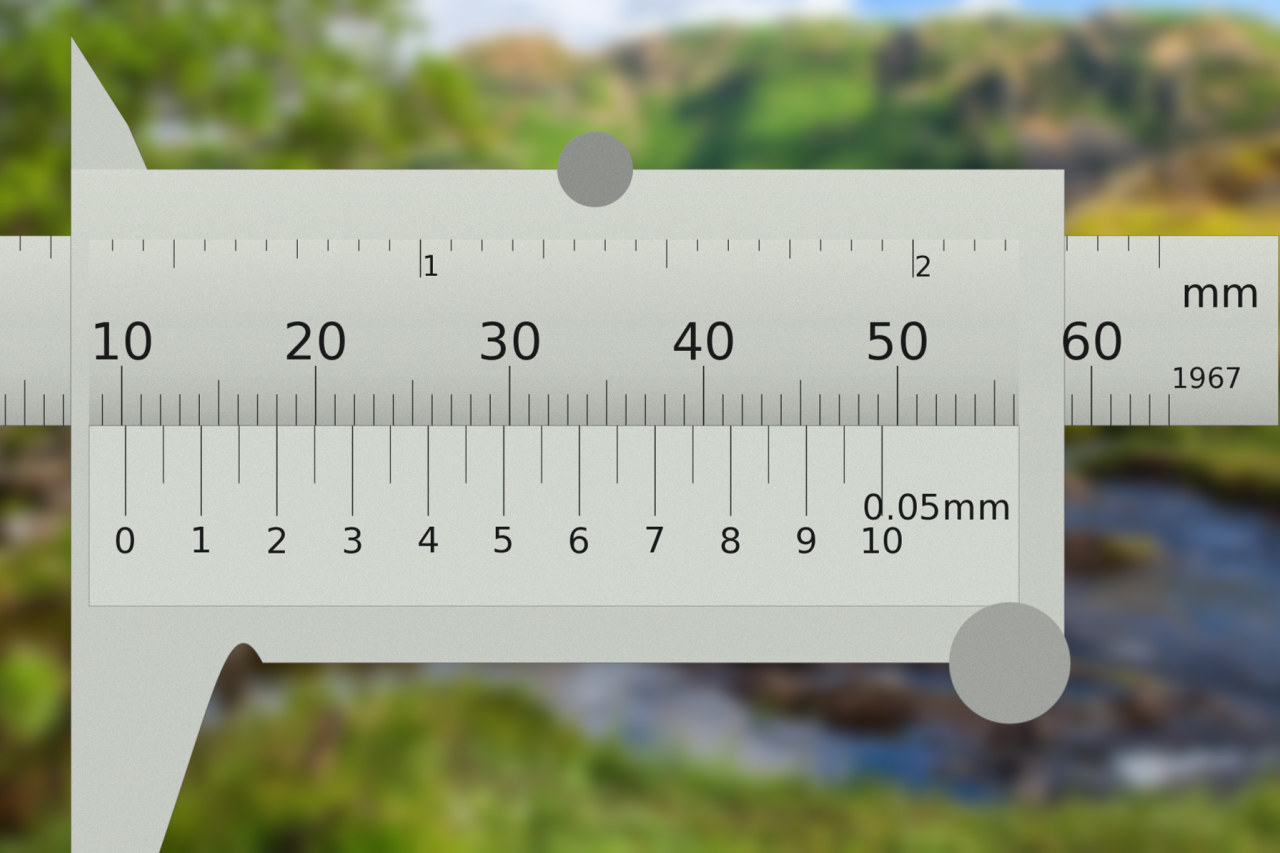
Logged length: 10.2 mm
